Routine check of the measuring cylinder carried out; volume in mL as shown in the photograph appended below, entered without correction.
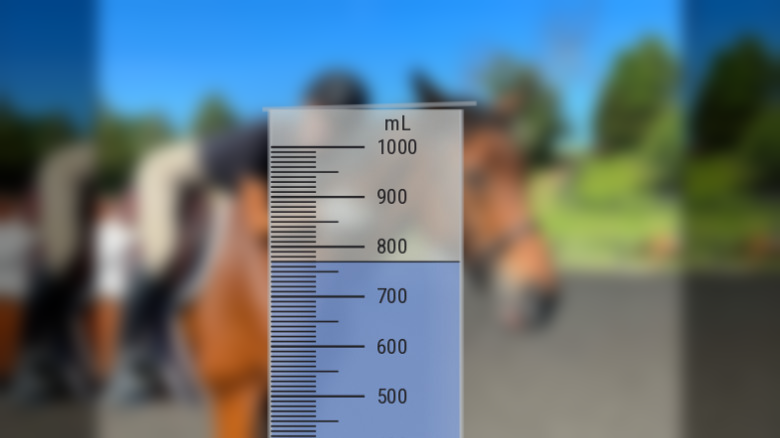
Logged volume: 770 mL
